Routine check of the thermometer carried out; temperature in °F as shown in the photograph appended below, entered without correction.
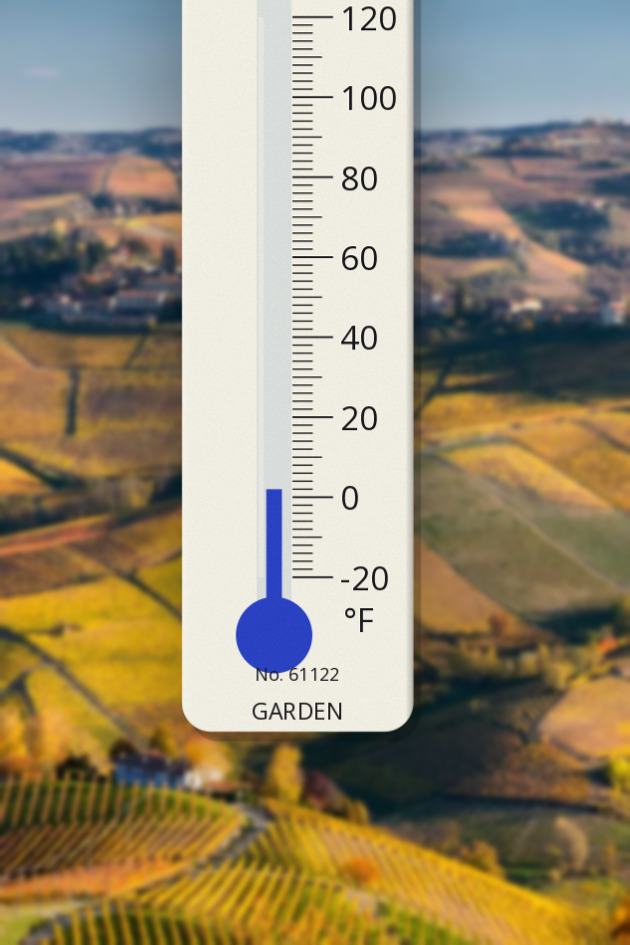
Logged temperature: 2 °F
